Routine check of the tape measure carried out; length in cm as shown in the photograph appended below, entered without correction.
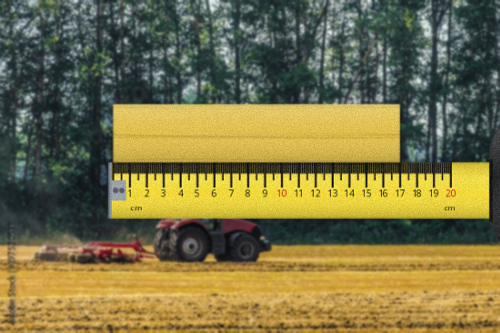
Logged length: 17 cm
